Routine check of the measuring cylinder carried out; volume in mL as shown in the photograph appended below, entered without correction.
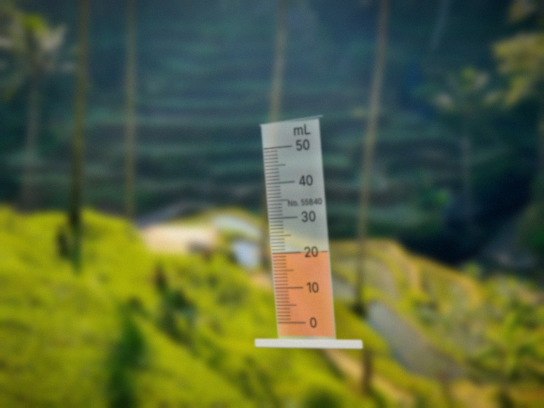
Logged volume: 20 mL
